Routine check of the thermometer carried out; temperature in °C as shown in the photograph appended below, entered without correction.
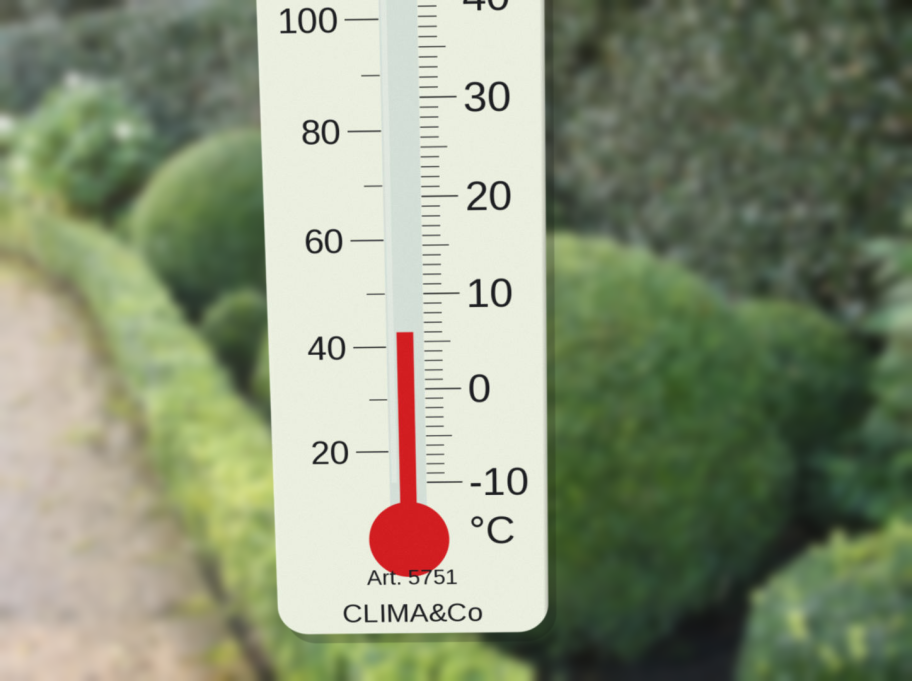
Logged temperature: 6 °C
